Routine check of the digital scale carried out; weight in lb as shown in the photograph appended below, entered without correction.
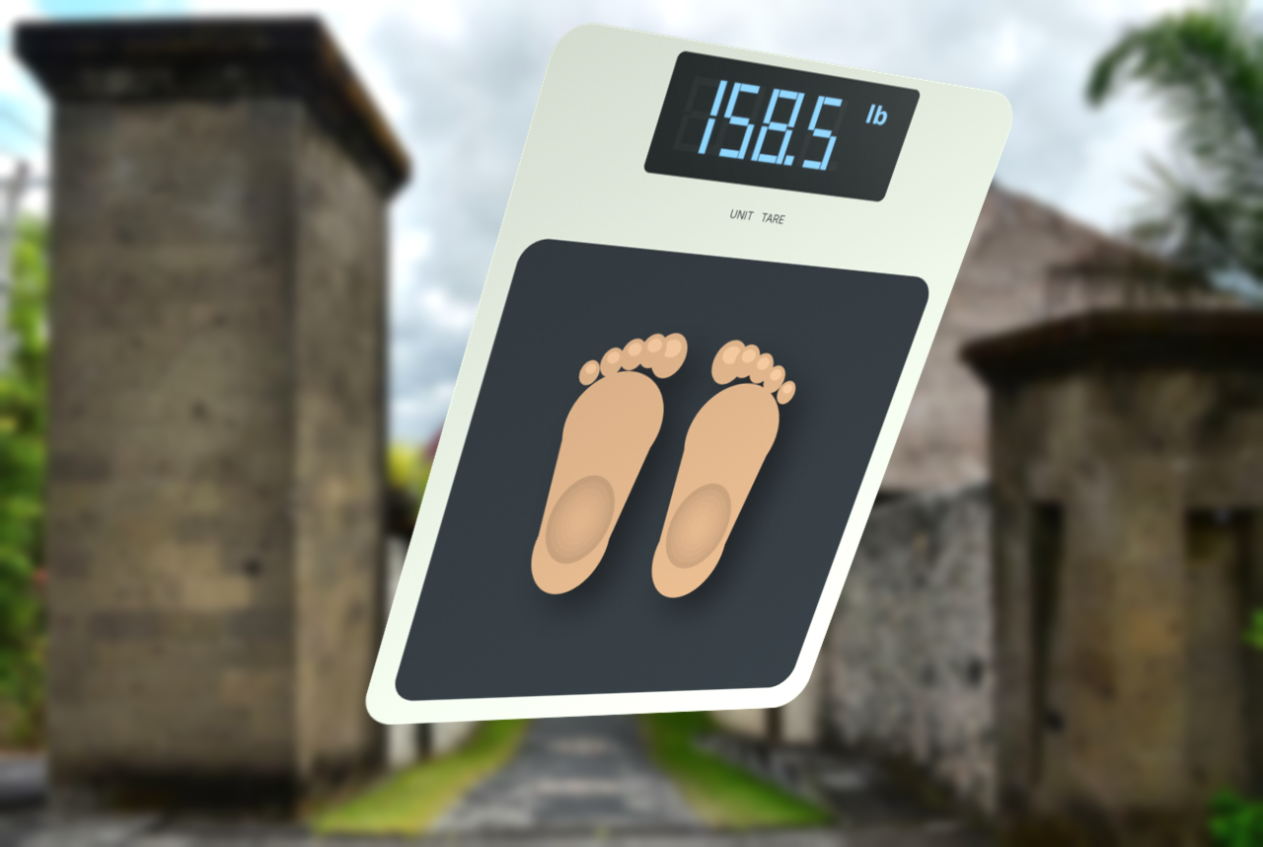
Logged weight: 158.5 lb
